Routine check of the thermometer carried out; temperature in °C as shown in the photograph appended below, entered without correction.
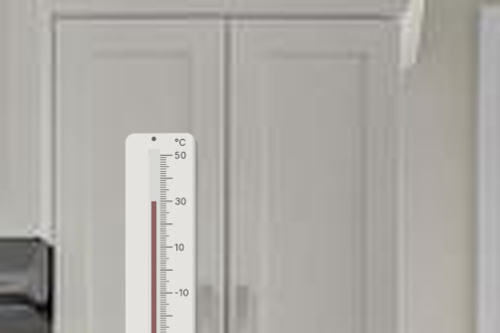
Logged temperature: 30 °C
